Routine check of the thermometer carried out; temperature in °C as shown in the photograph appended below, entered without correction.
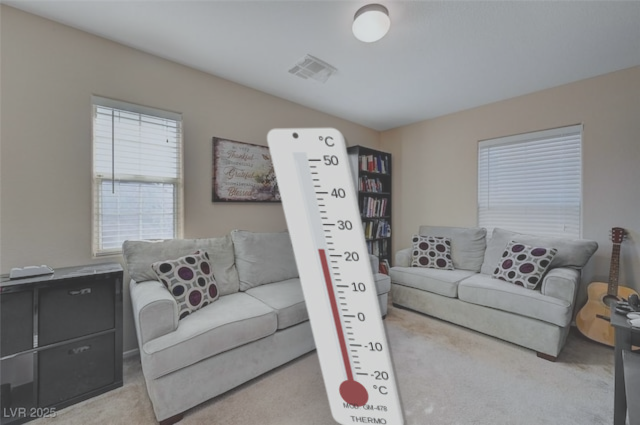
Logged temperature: 22 °C
